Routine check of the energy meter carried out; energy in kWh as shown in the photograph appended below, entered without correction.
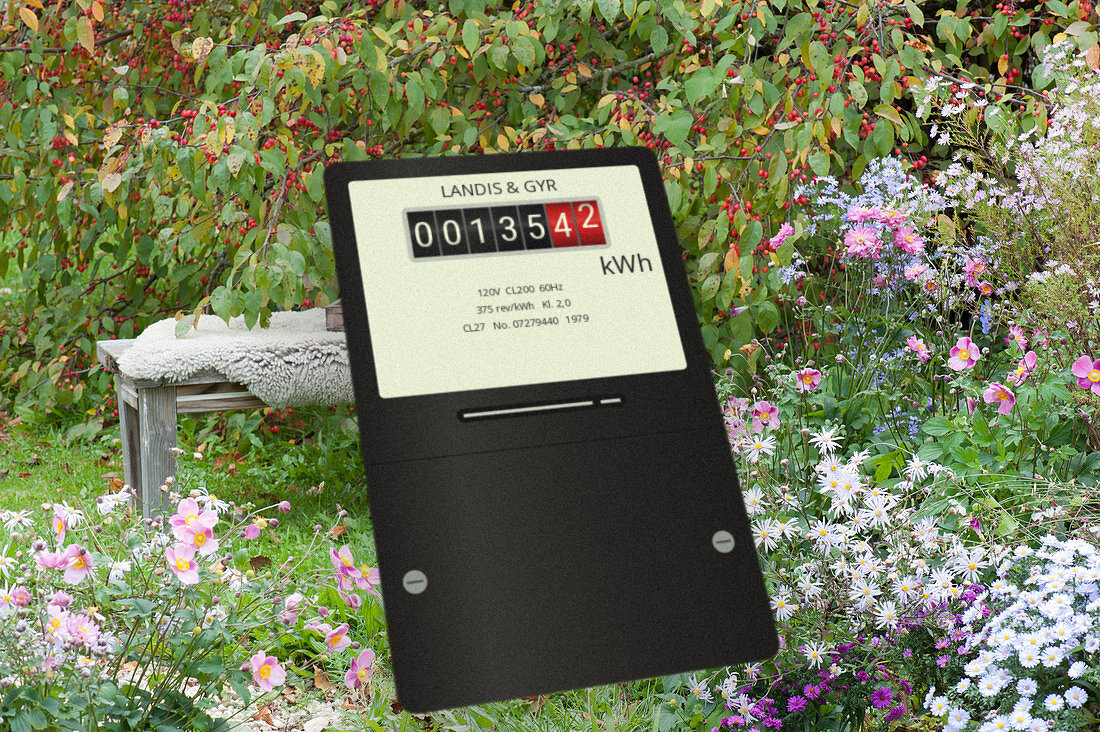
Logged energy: 135.42 kWh
